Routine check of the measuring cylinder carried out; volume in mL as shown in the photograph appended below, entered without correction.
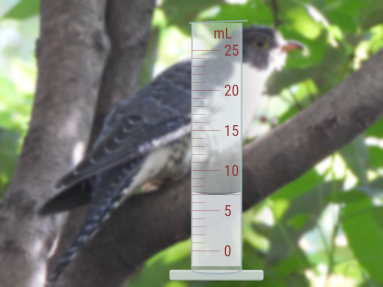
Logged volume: 7 mL
